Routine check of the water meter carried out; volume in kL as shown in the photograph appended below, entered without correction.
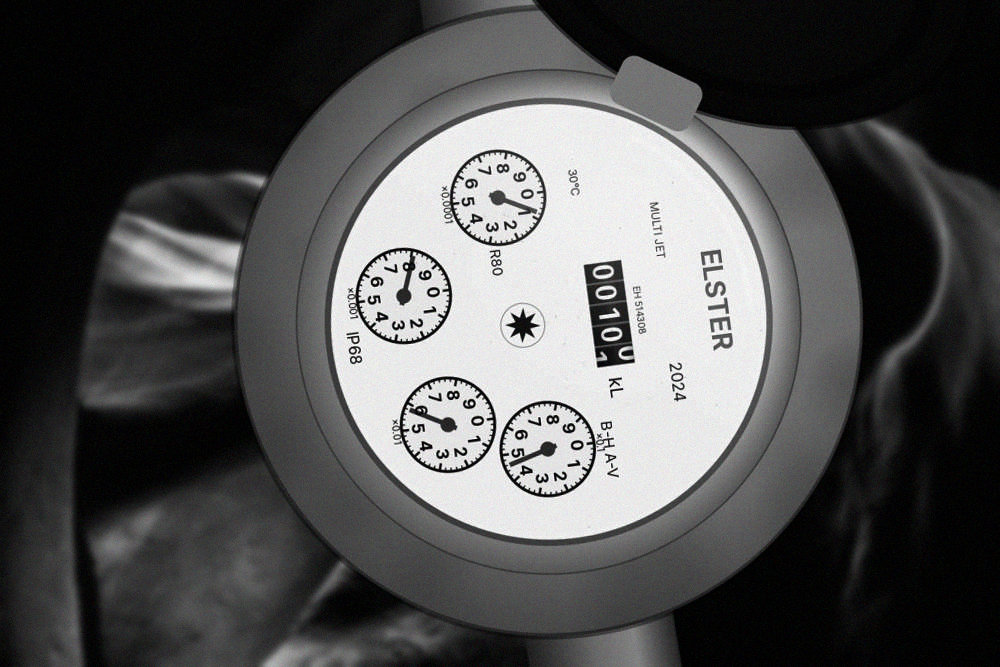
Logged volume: 100.4580 kL
